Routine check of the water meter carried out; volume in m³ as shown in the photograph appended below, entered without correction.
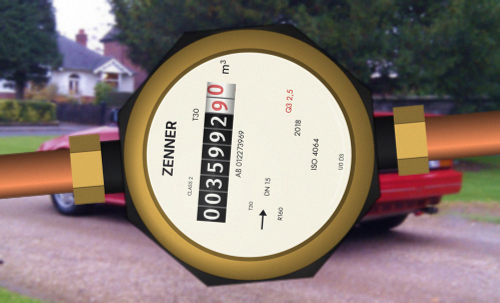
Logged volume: 35992.90 m³
